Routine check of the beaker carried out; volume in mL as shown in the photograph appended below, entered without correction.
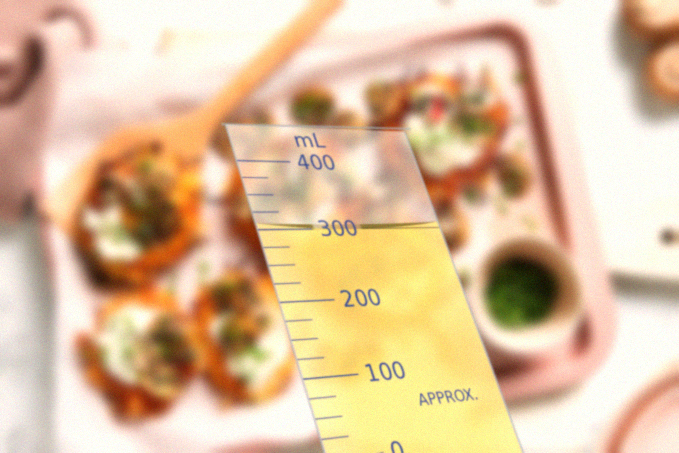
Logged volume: 300 mL
